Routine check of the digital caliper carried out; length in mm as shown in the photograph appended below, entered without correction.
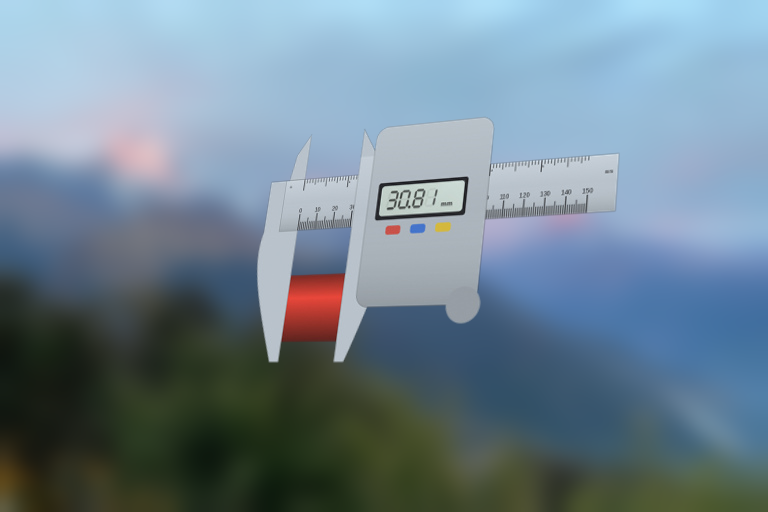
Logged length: 30.81 mm
